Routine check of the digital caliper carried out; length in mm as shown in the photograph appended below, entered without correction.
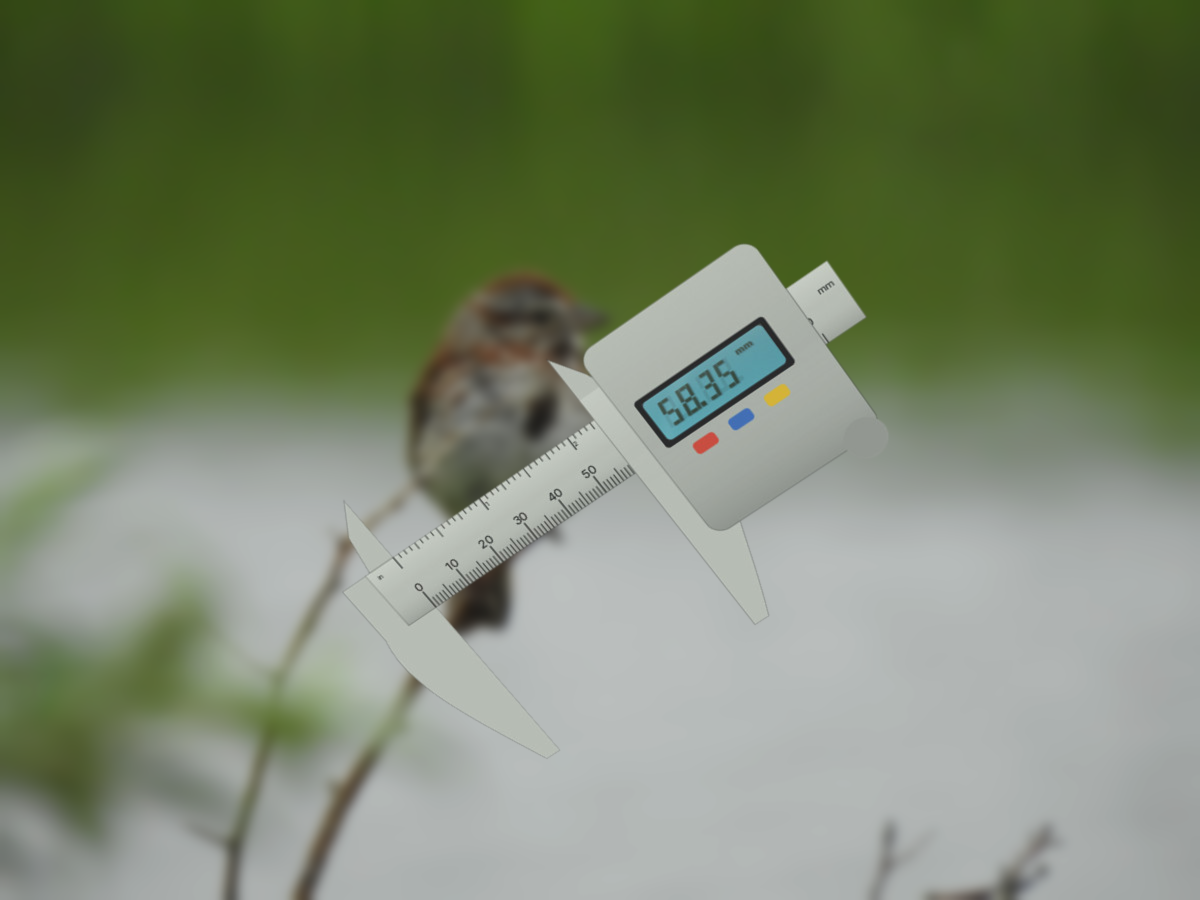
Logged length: 58.35 mm
